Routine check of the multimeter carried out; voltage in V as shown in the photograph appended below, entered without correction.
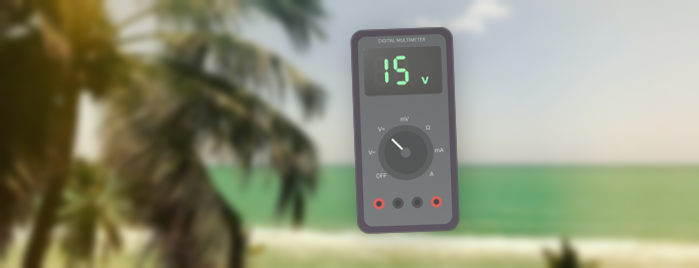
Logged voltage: 15 V
